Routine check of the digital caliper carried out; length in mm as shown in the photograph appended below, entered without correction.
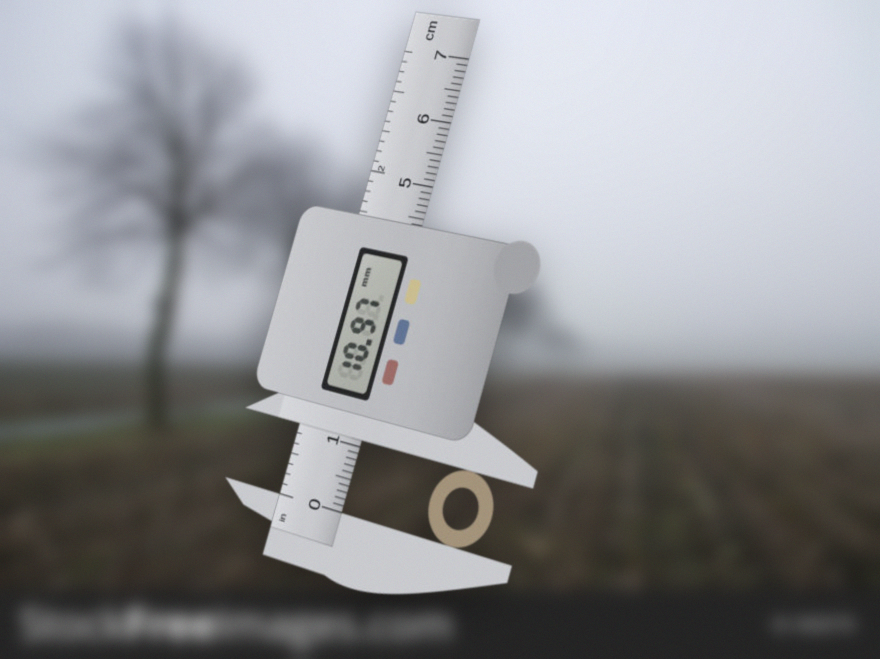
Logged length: 10.97 mm
